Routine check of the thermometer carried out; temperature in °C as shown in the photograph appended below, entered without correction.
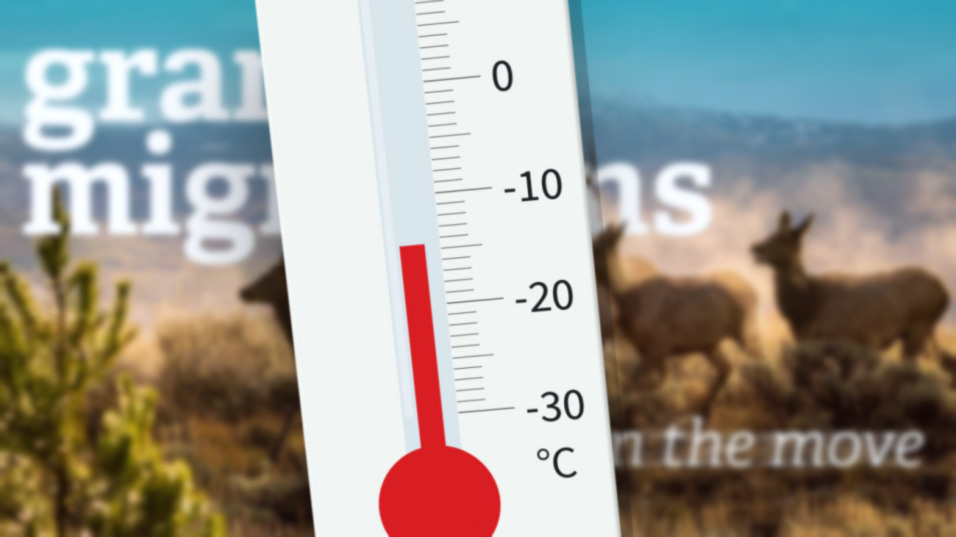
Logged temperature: -14.5 °C
